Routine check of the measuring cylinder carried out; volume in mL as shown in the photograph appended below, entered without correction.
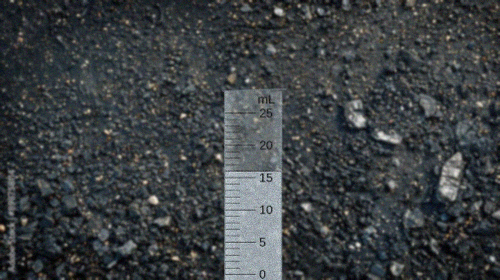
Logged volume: 16 mL
